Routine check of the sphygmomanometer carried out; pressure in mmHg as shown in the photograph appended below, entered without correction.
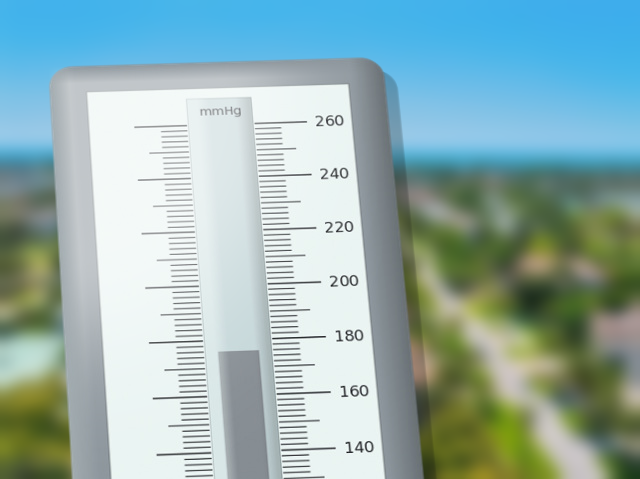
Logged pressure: 176 mmHg
